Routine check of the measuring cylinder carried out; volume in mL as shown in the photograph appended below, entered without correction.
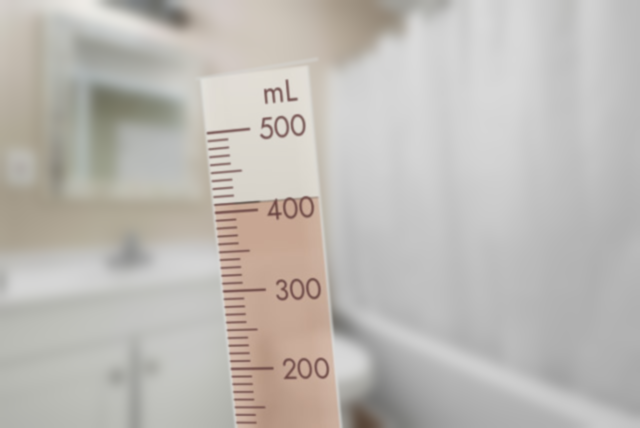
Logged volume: 410 mL
